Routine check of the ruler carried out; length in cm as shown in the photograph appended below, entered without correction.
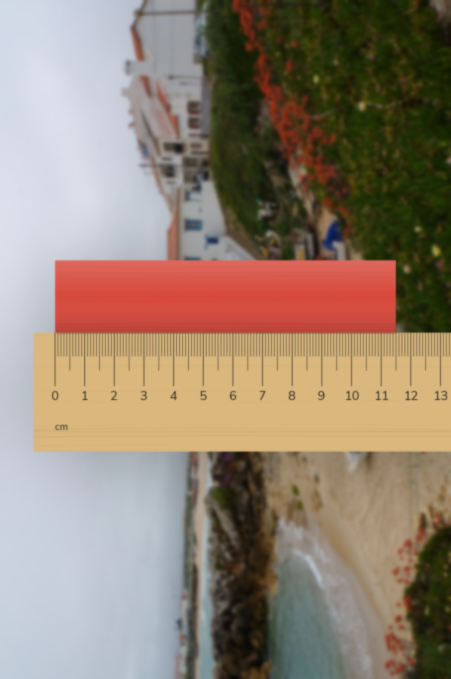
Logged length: 11.5 cm
